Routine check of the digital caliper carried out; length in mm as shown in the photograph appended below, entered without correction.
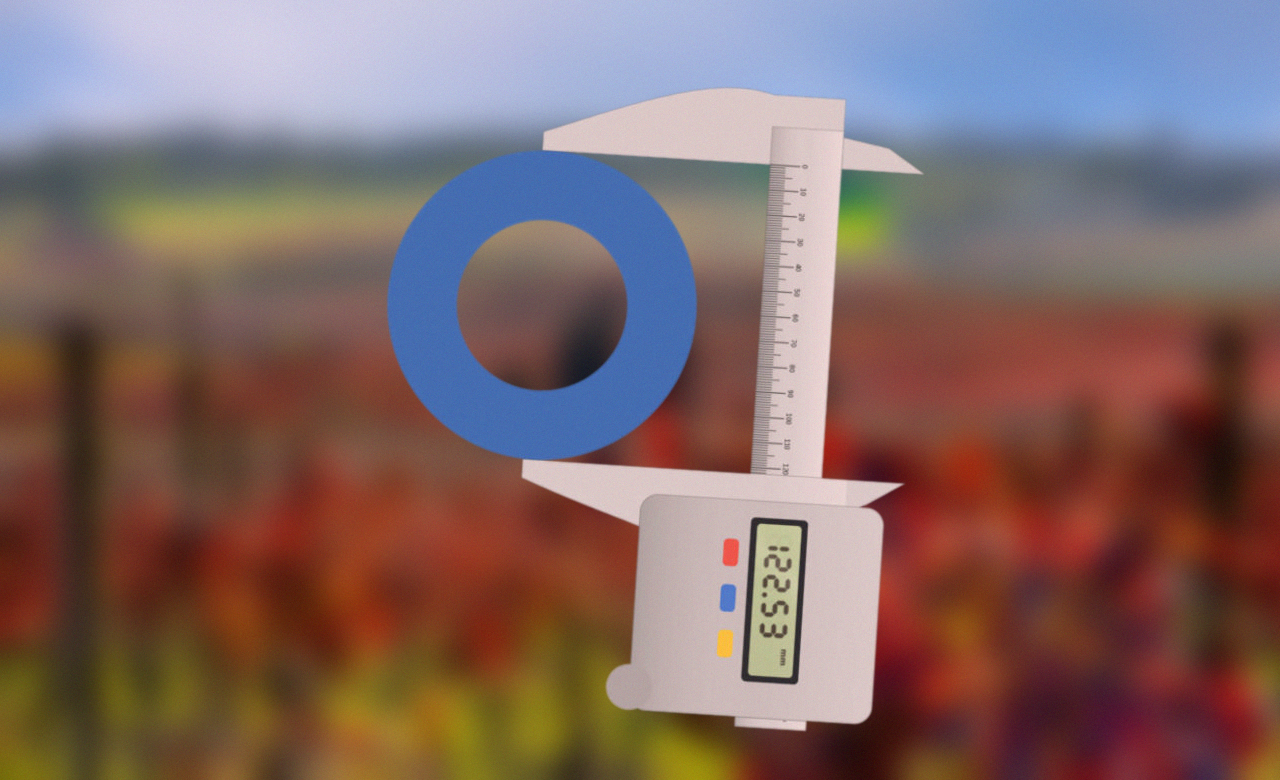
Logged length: 122.53 mm
